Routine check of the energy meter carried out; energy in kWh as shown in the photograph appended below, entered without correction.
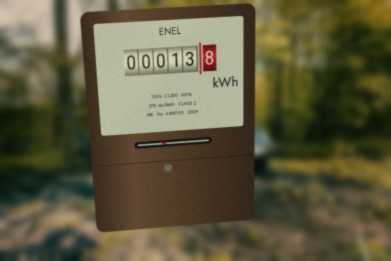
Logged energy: 13.8 kWh
